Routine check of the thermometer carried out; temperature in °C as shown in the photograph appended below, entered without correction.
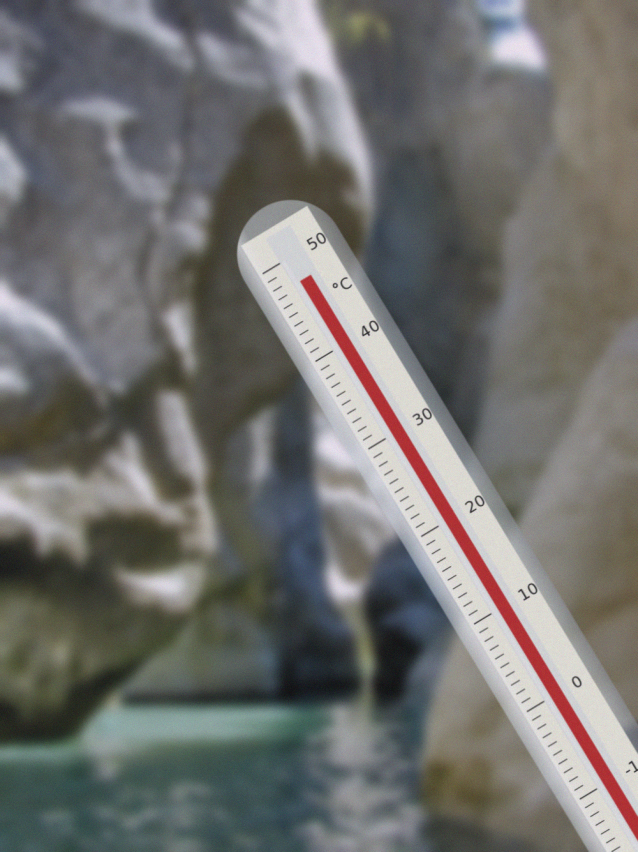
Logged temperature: 47.5 °C
